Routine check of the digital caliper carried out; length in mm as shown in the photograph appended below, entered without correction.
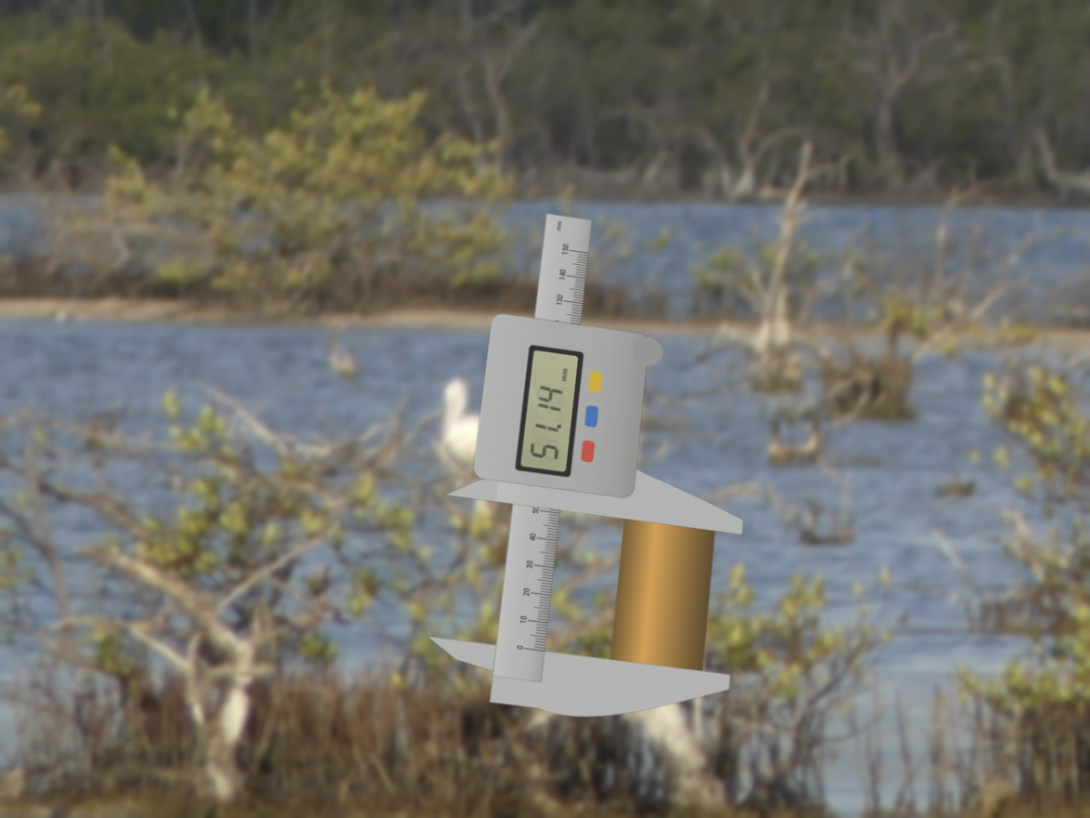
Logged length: 51.14 mm
